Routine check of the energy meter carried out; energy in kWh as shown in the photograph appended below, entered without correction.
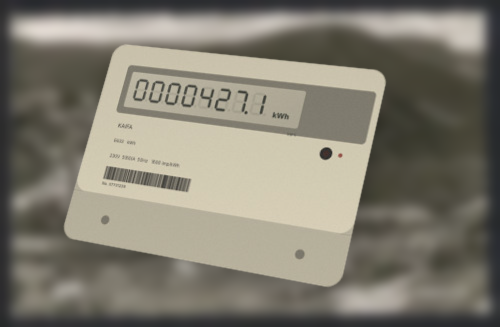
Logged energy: 427.1 kWh
